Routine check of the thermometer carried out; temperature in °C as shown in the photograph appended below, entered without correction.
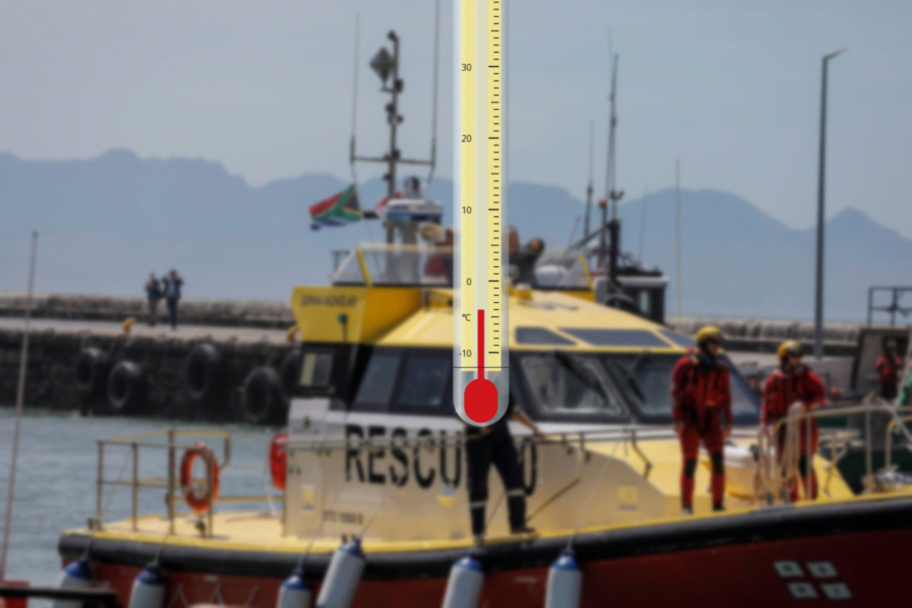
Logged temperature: -4 °C
